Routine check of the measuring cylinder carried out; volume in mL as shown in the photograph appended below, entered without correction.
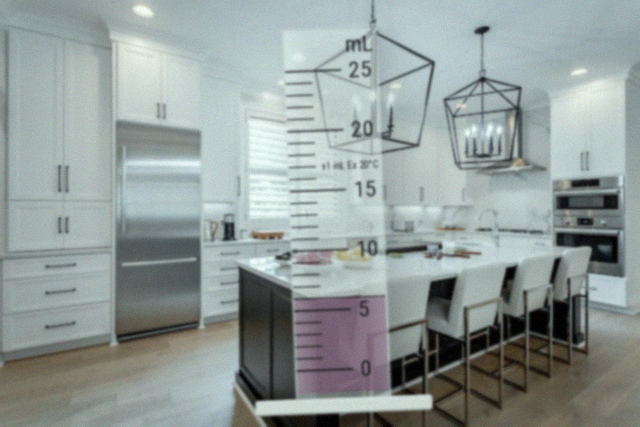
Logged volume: 6 mL
